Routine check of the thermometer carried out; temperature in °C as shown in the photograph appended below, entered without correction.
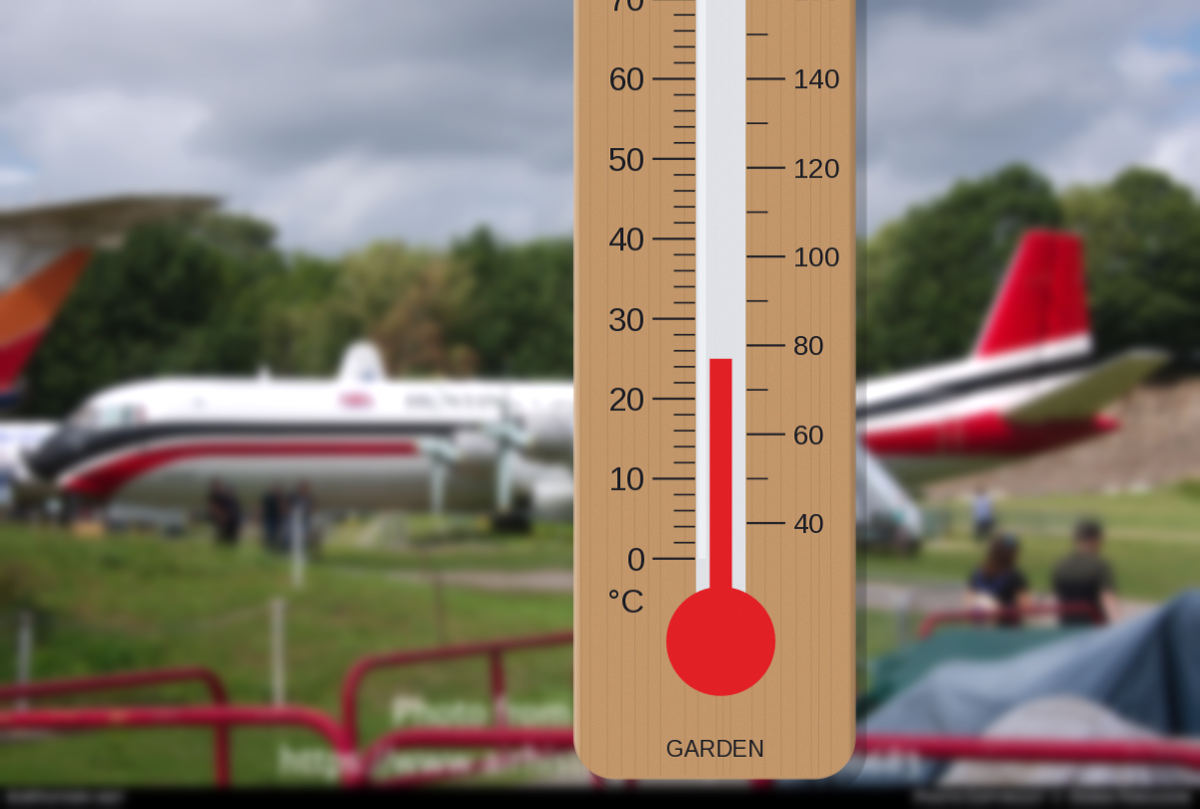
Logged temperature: 25 °C
